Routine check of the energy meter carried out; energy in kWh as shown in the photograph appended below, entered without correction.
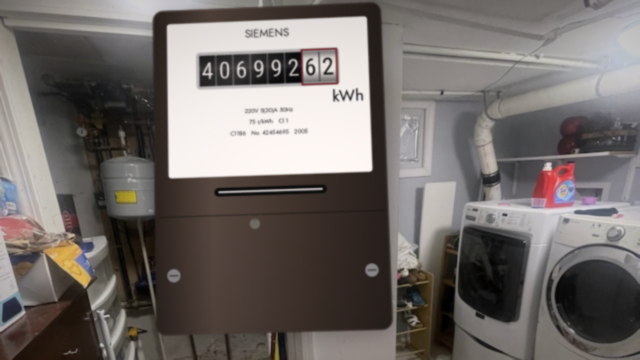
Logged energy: 406992.62 kWh
